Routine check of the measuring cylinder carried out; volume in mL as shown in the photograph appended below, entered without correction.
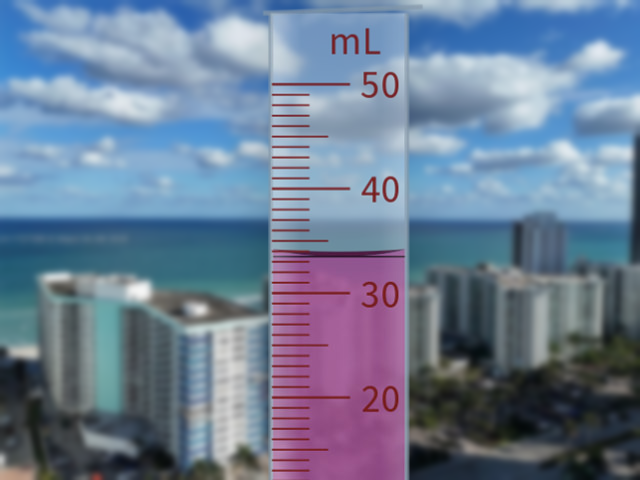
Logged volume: 33.5 mL
